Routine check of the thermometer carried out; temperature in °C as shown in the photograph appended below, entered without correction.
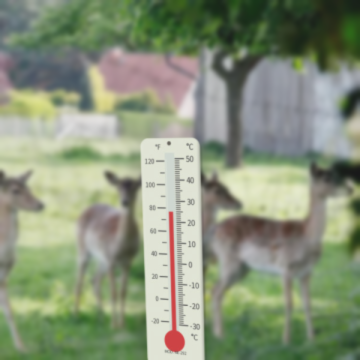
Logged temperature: 25 °C
